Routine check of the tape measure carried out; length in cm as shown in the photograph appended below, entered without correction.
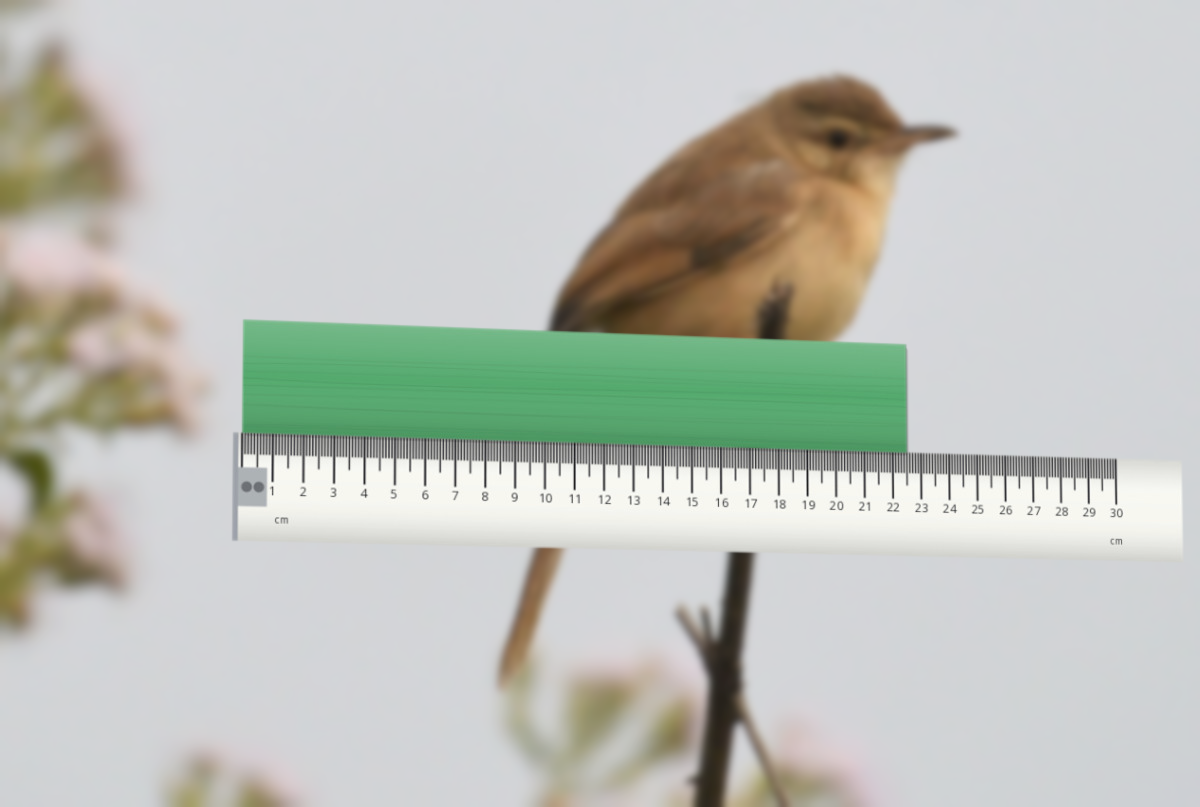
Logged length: 22.5 cm
